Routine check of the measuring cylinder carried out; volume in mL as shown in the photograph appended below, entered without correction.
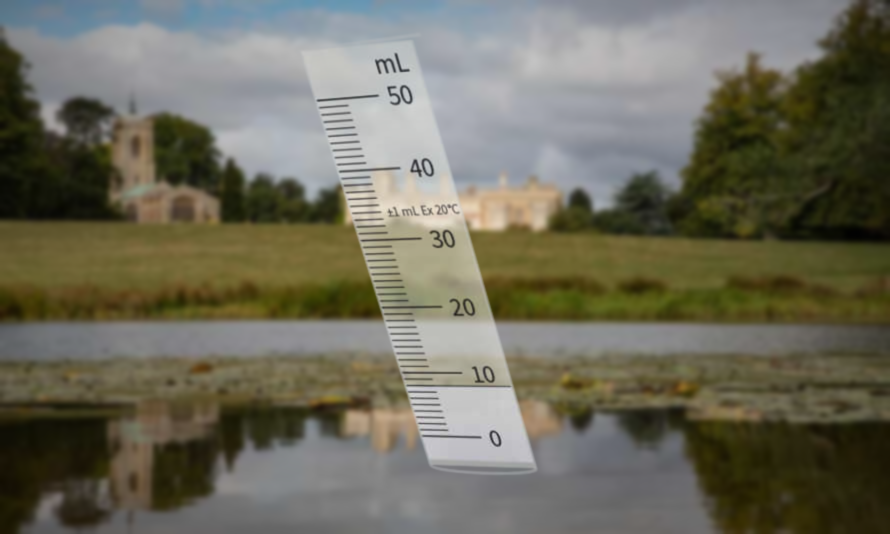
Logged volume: 8 mL
